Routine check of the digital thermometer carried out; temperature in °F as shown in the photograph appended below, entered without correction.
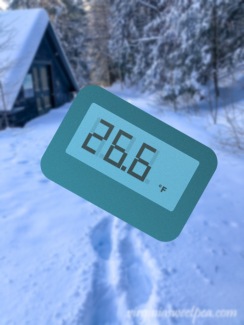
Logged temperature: 26.6 °F
